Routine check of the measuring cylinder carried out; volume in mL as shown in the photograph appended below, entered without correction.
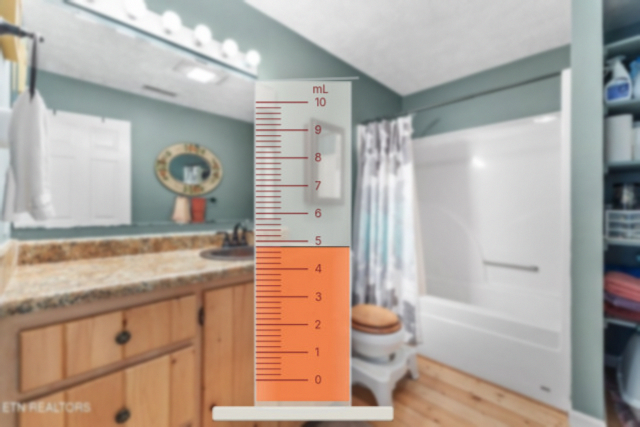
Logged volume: 4.8 mL
